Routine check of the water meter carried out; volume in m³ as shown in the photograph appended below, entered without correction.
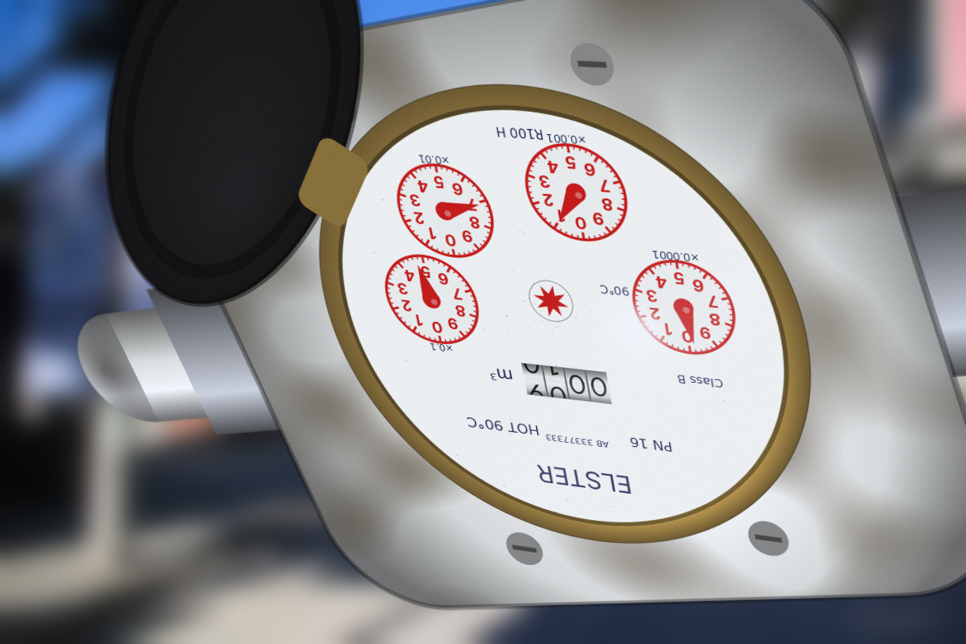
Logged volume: 9.4709 m³
